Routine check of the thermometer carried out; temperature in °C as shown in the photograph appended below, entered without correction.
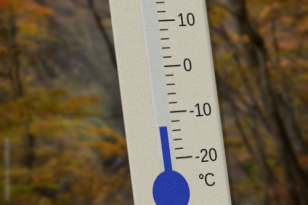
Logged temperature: -13 °C
